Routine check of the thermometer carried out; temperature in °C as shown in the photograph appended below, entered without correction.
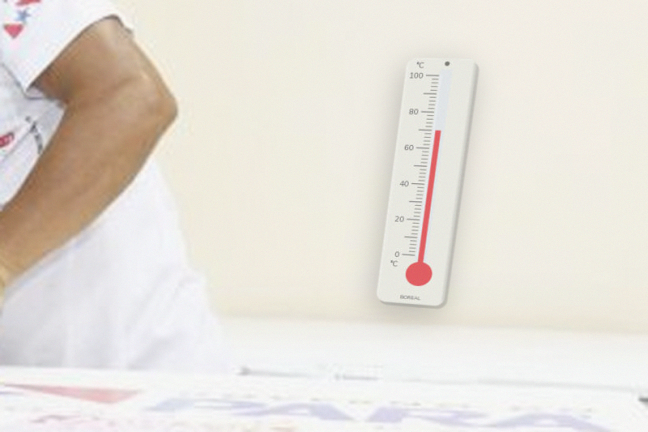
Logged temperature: 70 °C
